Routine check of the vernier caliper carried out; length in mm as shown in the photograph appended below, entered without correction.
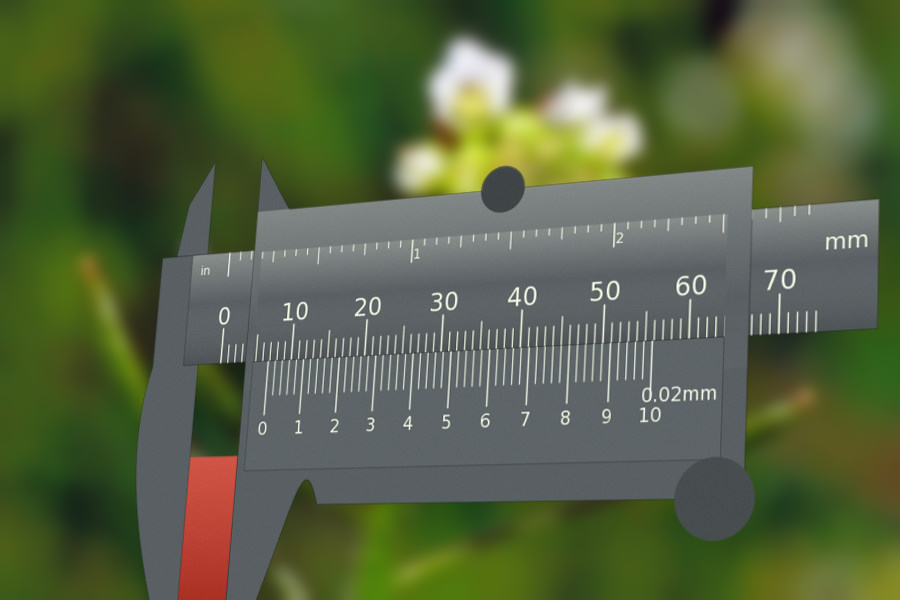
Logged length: 6.8 mm
